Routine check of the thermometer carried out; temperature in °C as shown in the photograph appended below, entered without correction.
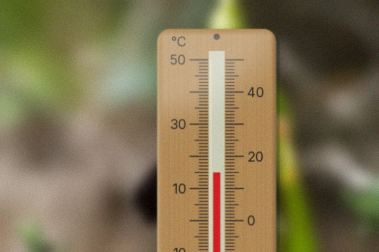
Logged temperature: 15 °C
